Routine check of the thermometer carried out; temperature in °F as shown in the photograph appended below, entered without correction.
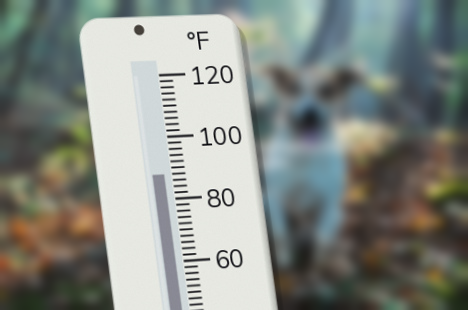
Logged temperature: 88 °F
